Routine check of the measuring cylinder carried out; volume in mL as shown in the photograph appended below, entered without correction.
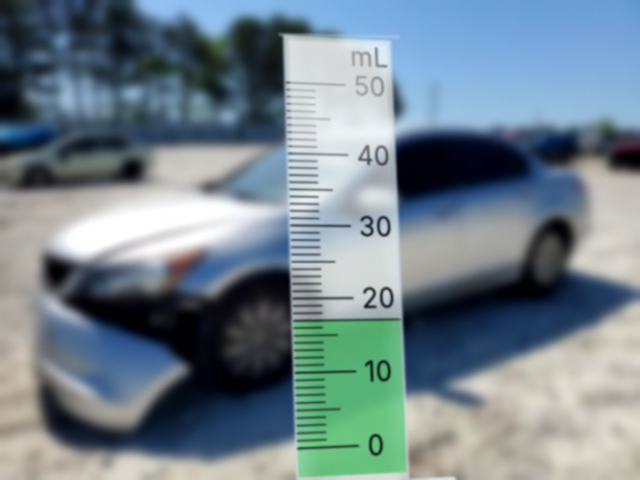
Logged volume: 17 mL
